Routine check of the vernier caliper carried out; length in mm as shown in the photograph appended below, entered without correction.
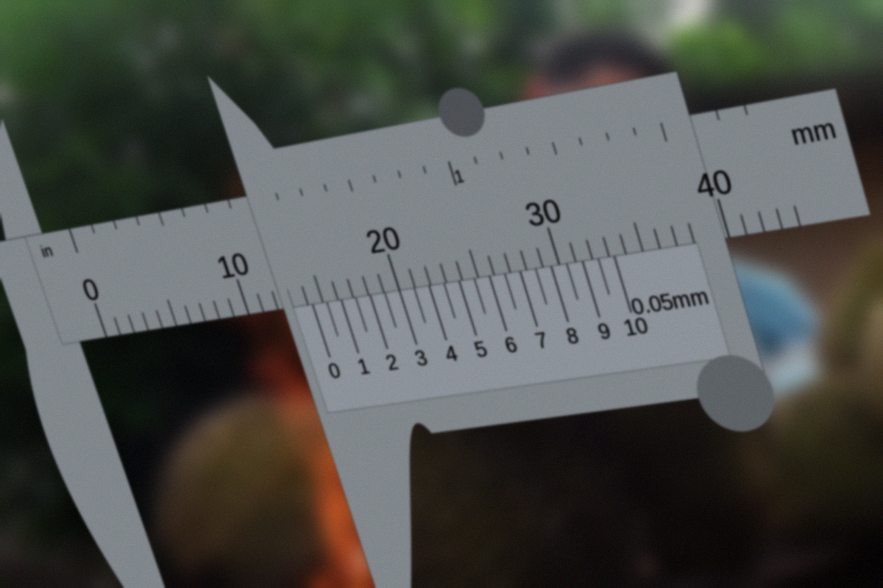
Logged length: 14.3 mm
